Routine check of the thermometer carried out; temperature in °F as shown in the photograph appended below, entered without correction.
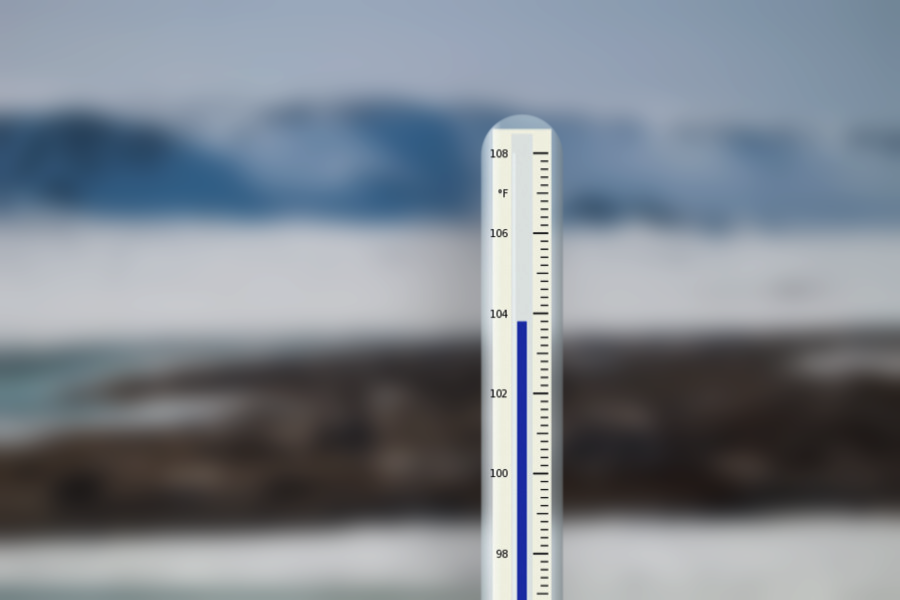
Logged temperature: 103.8 °F
